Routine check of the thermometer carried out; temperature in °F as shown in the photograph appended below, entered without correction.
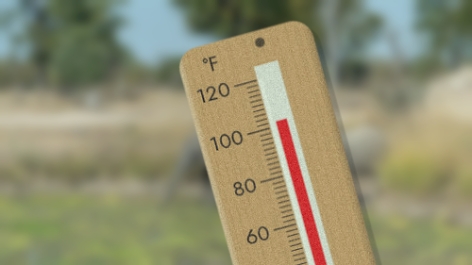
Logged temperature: 102 °F
